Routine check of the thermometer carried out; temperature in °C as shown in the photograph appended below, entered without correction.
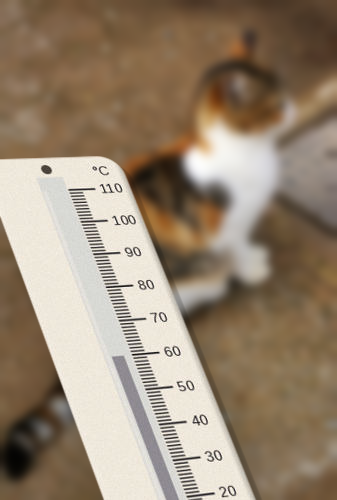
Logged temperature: 60 °C
